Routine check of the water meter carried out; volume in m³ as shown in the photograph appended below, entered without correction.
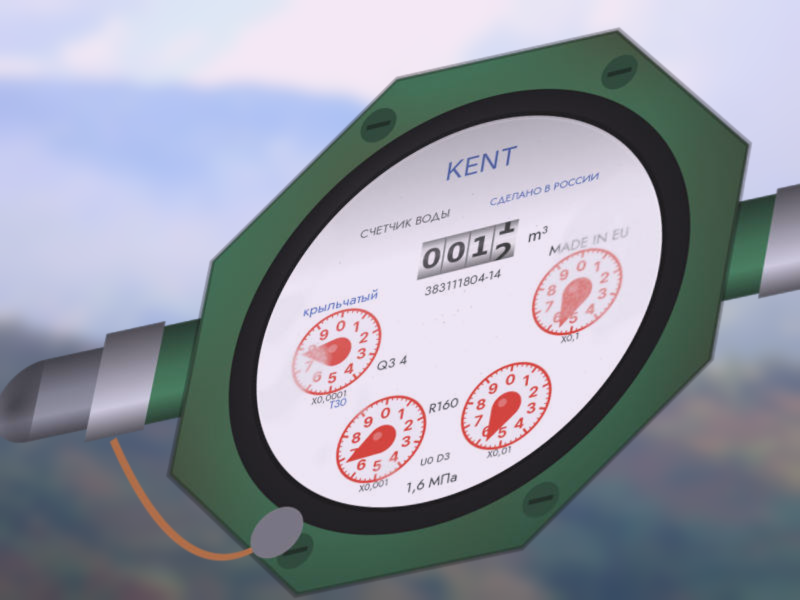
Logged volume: 11.5567 m³
